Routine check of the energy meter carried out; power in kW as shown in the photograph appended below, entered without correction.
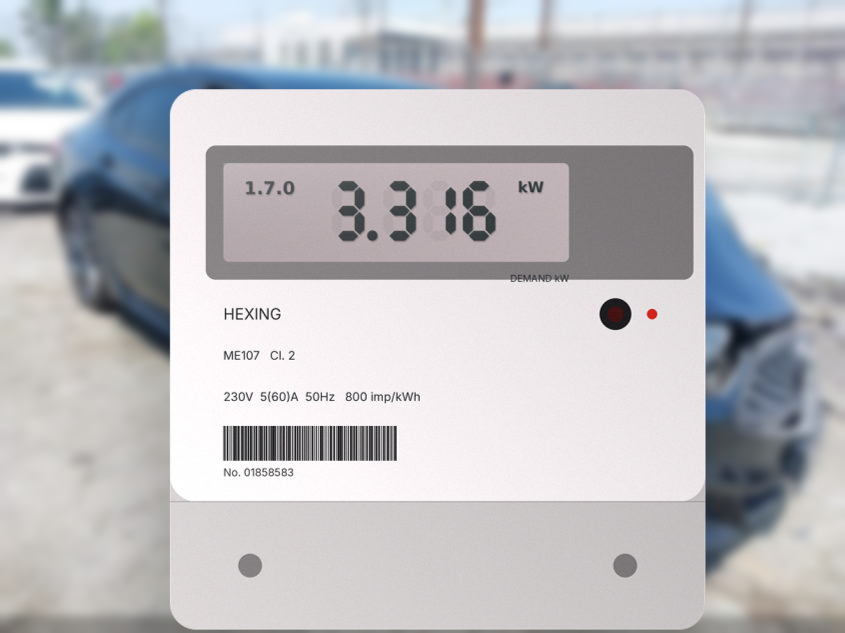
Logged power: 3.316 kW
